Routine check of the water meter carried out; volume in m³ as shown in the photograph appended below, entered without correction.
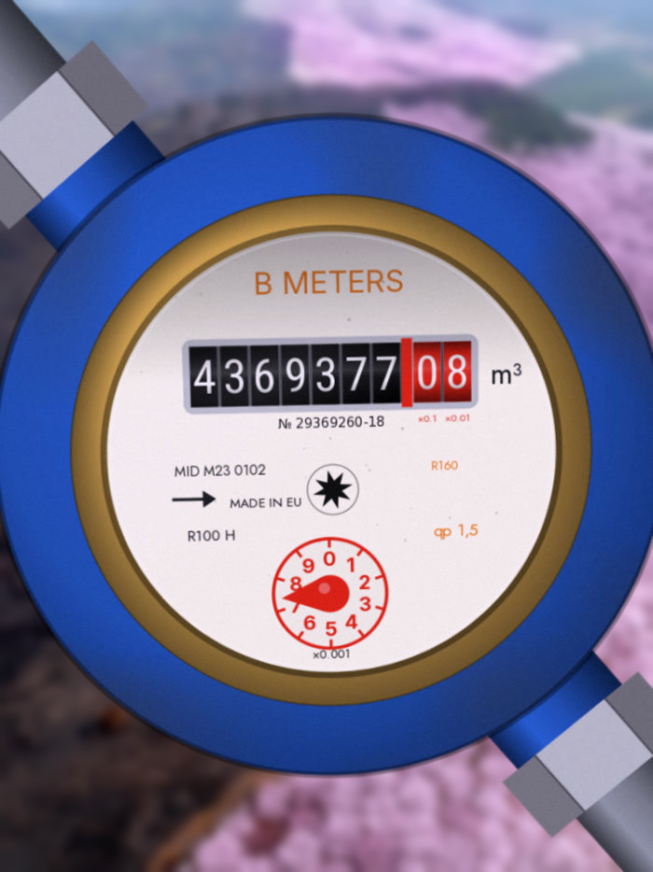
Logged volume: 4369377.087 m³
